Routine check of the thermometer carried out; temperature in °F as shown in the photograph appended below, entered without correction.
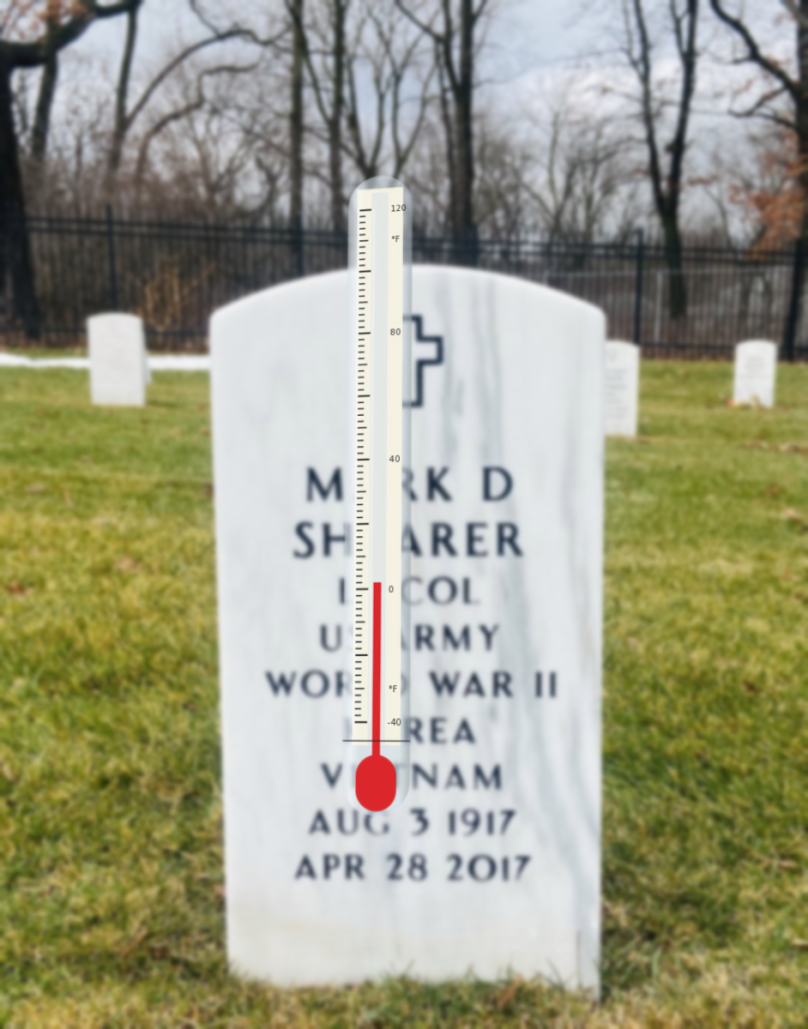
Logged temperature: 2 °F
